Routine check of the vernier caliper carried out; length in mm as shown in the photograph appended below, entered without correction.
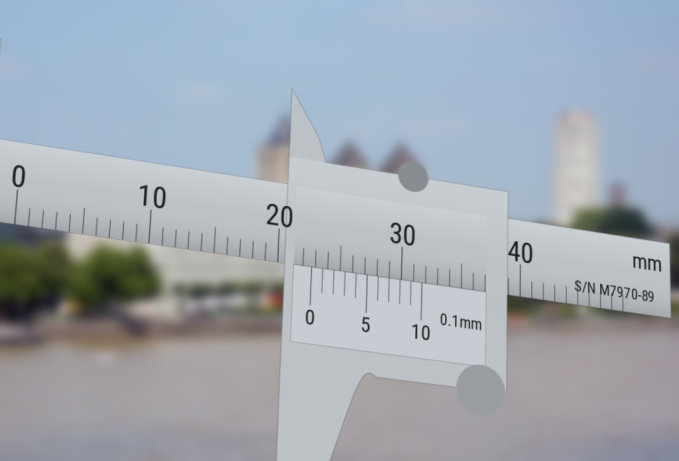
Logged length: 22.7 mm
